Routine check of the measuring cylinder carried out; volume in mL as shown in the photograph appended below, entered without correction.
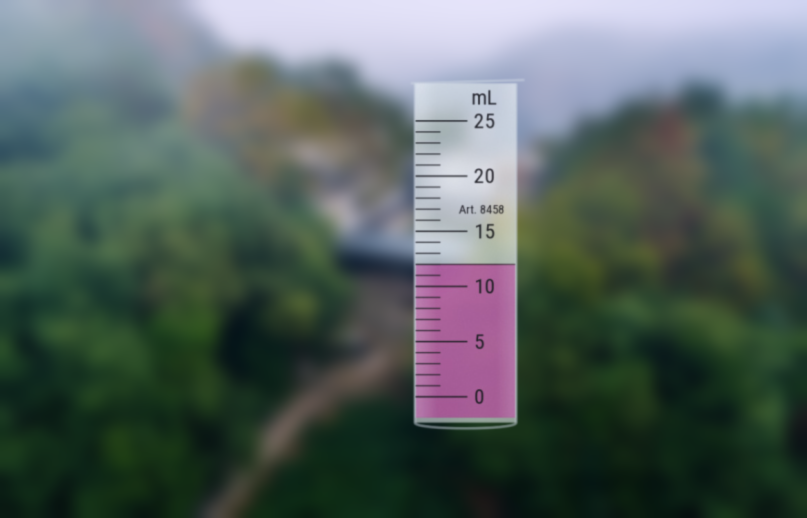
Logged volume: 12 mL
